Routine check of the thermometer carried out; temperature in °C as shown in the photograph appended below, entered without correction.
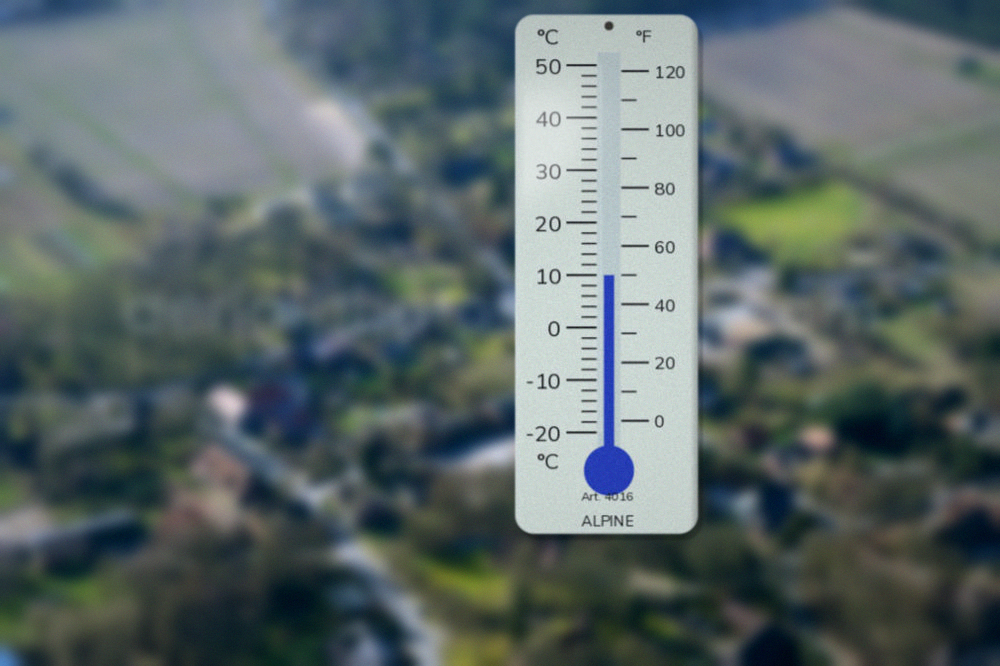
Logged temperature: 10 °C
